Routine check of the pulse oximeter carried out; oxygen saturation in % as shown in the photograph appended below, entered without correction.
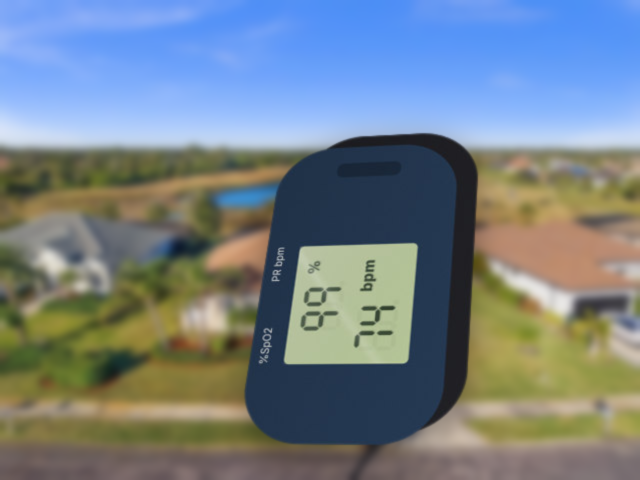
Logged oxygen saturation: 99 %
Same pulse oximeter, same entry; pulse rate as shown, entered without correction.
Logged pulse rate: 74 bpm
